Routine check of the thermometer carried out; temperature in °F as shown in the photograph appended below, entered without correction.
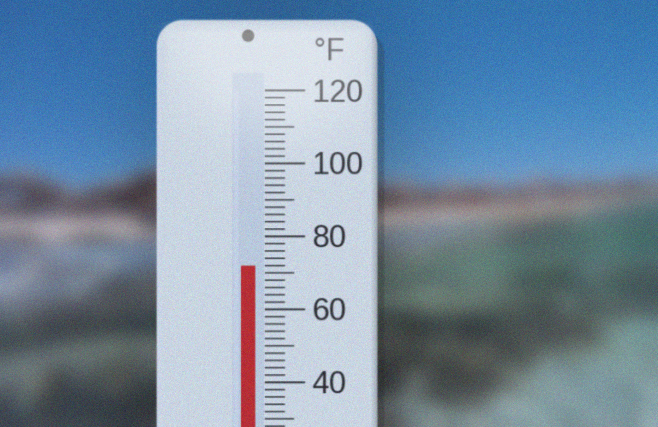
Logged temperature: 72 °F
